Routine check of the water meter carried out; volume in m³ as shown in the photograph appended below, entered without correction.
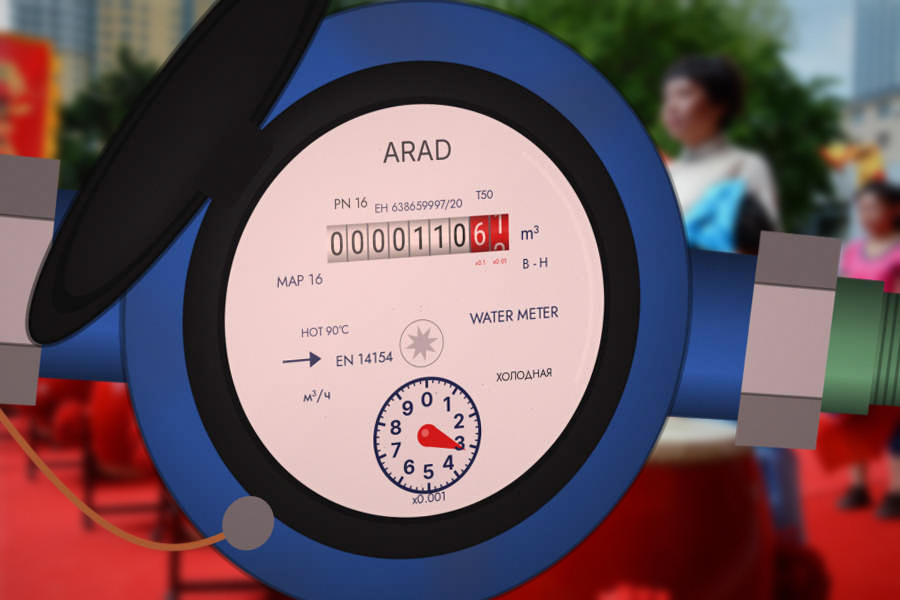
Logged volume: 110.613 m³
